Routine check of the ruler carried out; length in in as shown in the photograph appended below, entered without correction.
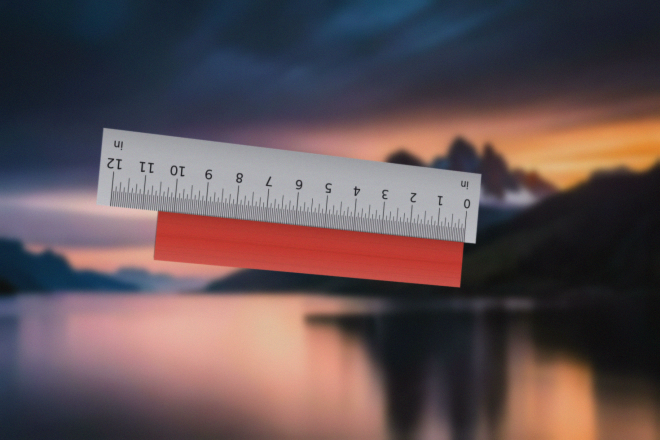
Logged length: 10.5 in
